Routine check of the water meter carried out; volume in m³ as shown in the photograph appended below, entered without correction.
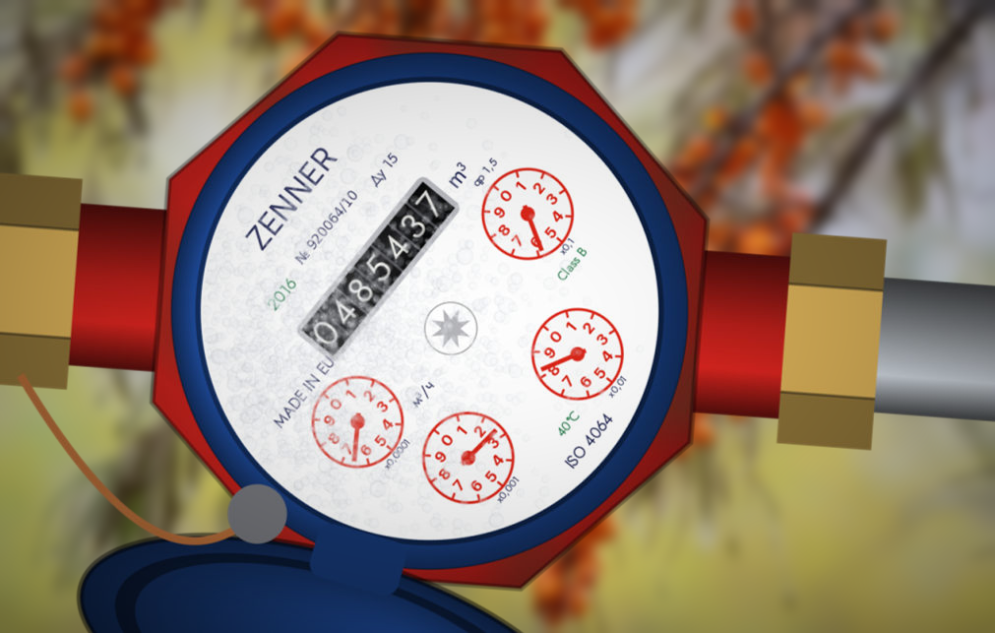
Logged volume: 485437.5826 m³
